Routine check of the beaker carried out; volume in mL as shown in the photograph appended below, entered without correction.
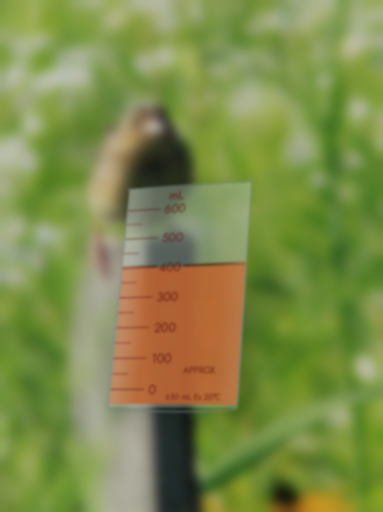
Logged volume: 400 mL
